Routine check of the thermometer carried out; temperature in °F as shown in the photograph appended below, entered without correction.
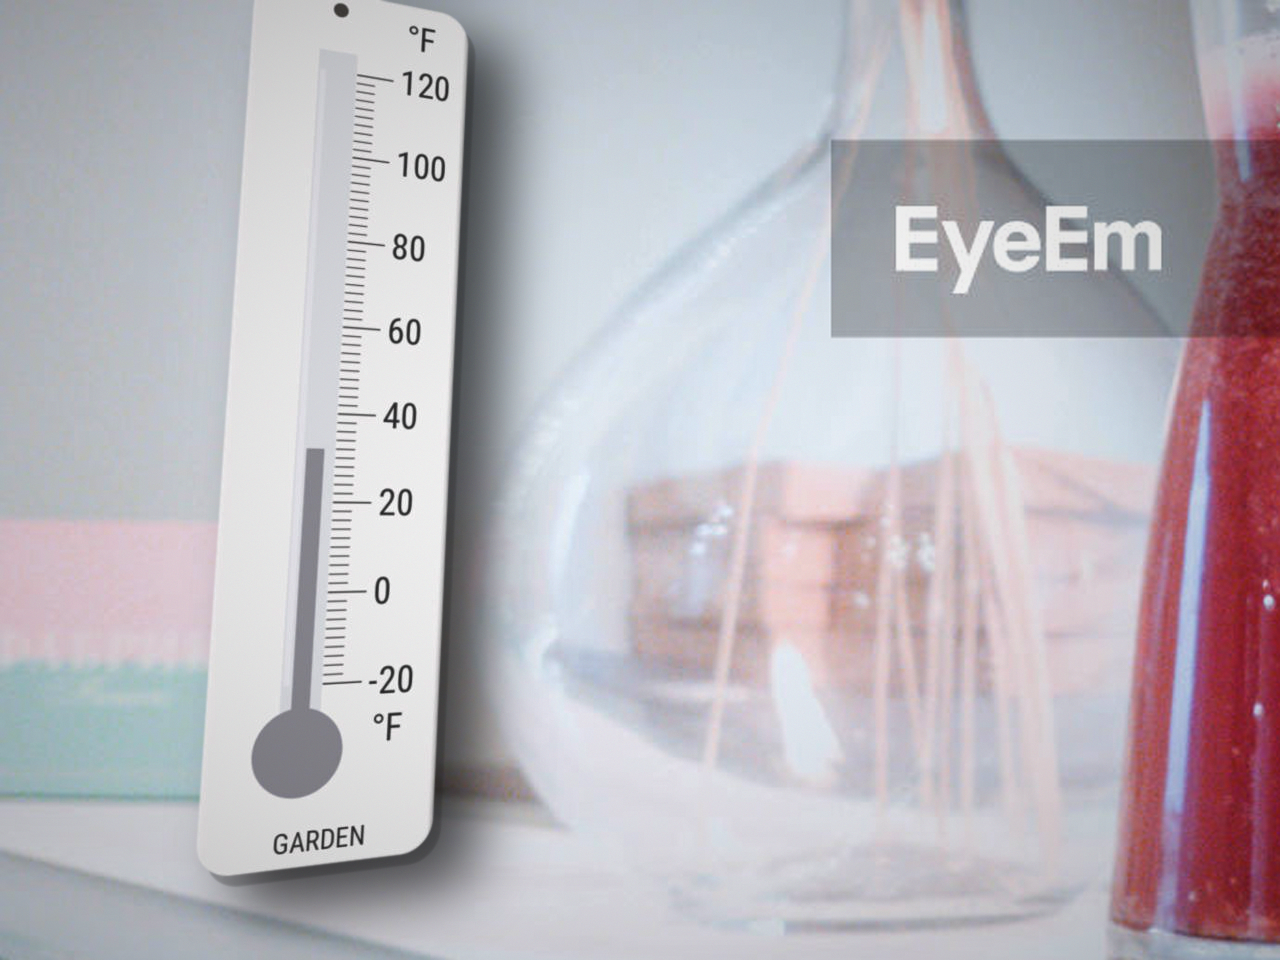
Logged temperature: 32 °F
